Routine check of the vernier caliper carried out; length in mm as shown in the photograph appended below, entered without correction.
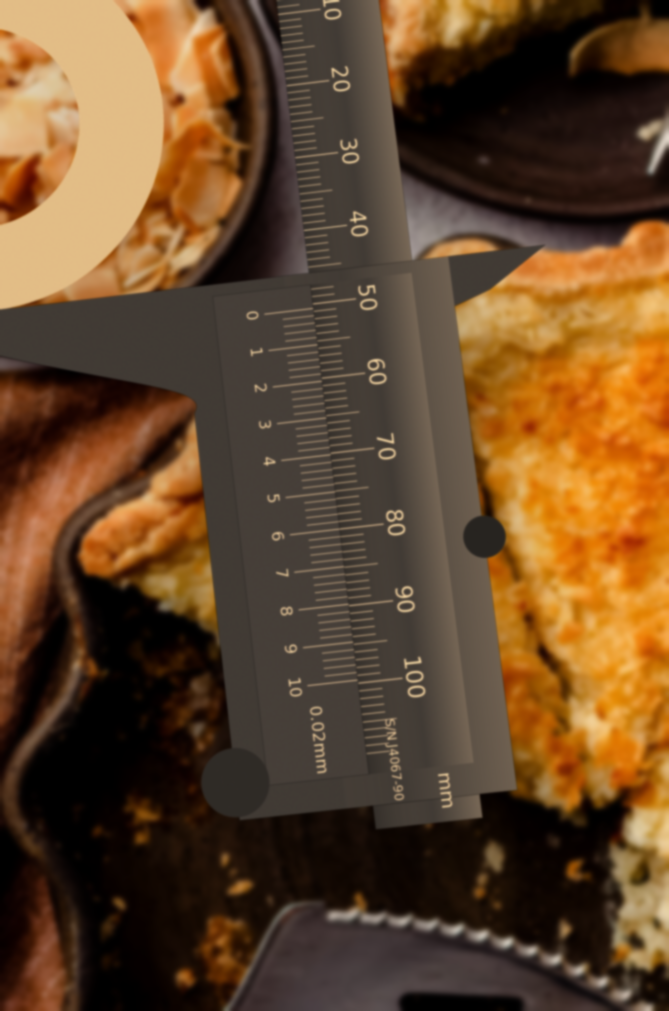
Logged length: 50.6 mm
